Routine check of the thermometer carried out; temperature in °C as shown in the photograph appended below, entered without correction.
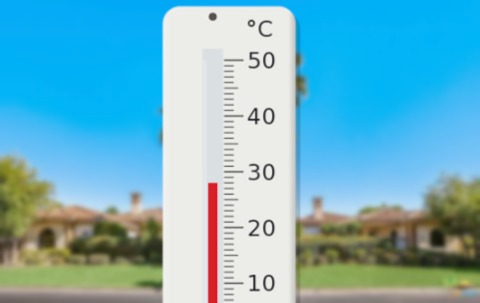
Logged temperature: 28 °C
